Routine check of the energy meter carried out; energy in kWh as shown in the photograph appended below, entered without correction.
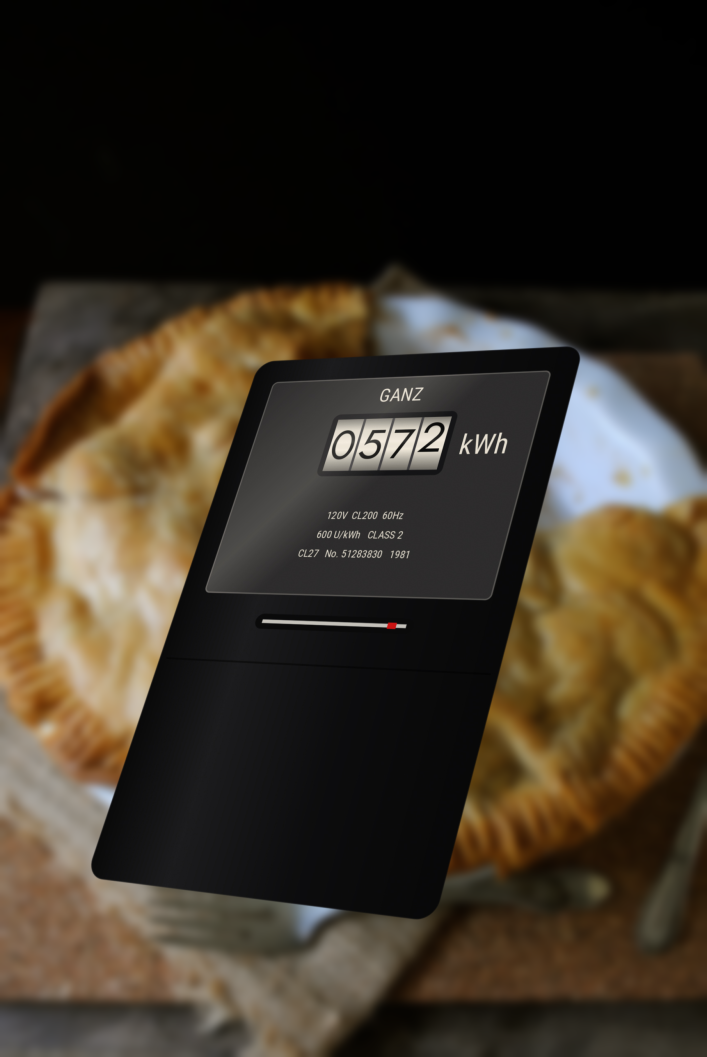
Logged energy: 572 kWh
